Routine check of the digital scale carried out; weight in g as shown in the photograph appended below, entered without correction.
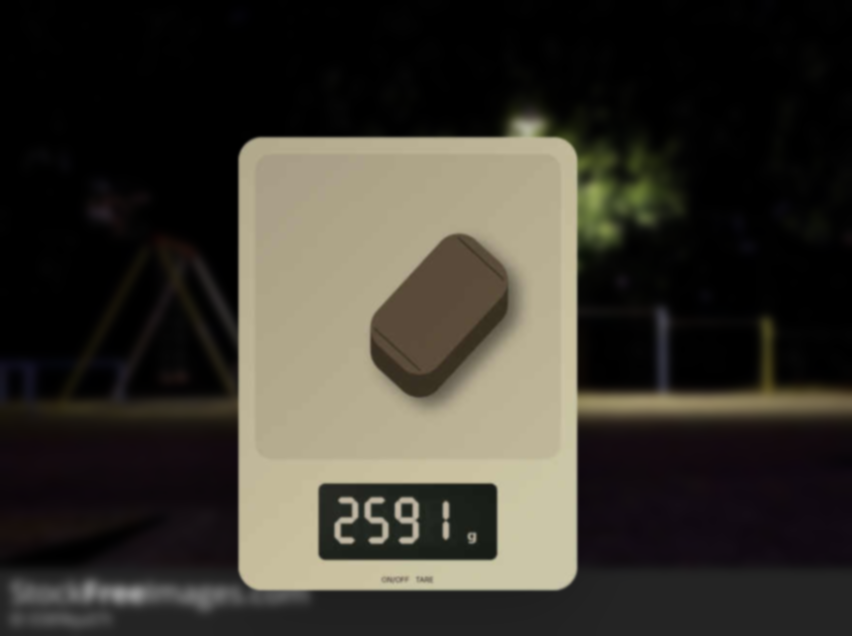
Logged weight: 2591 g
